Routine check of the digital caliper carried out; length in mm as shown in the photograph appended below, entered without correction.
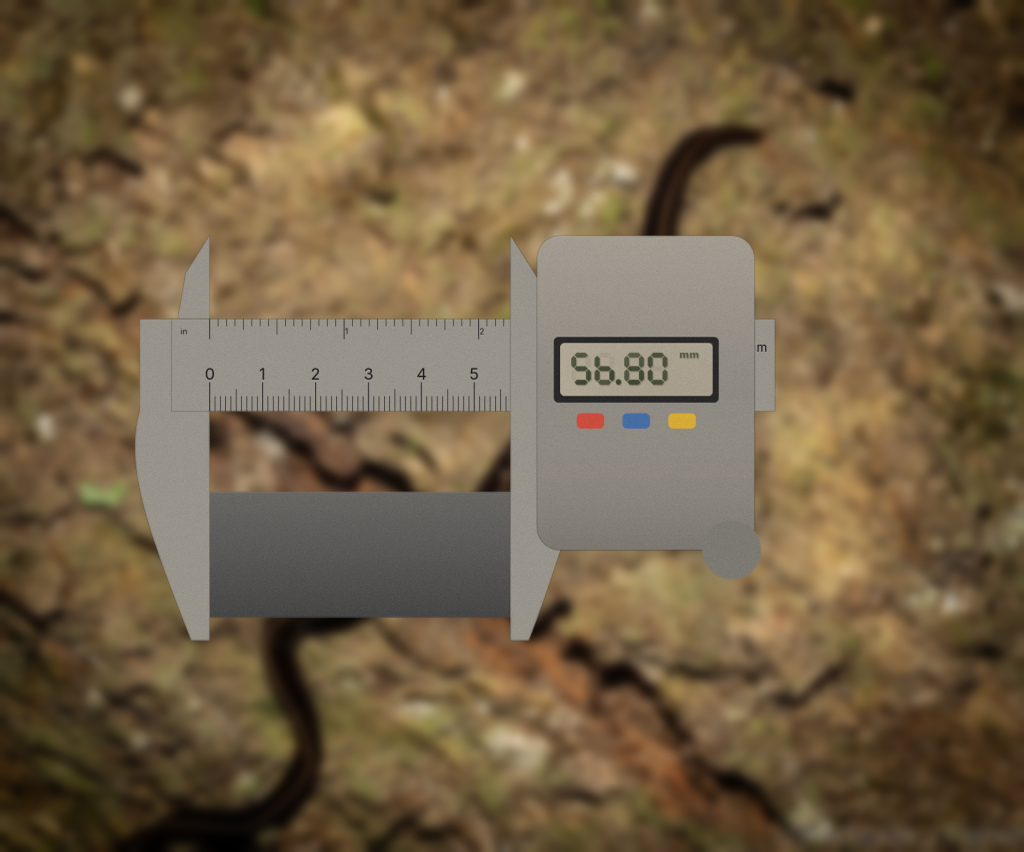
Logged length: 56.80 mm
